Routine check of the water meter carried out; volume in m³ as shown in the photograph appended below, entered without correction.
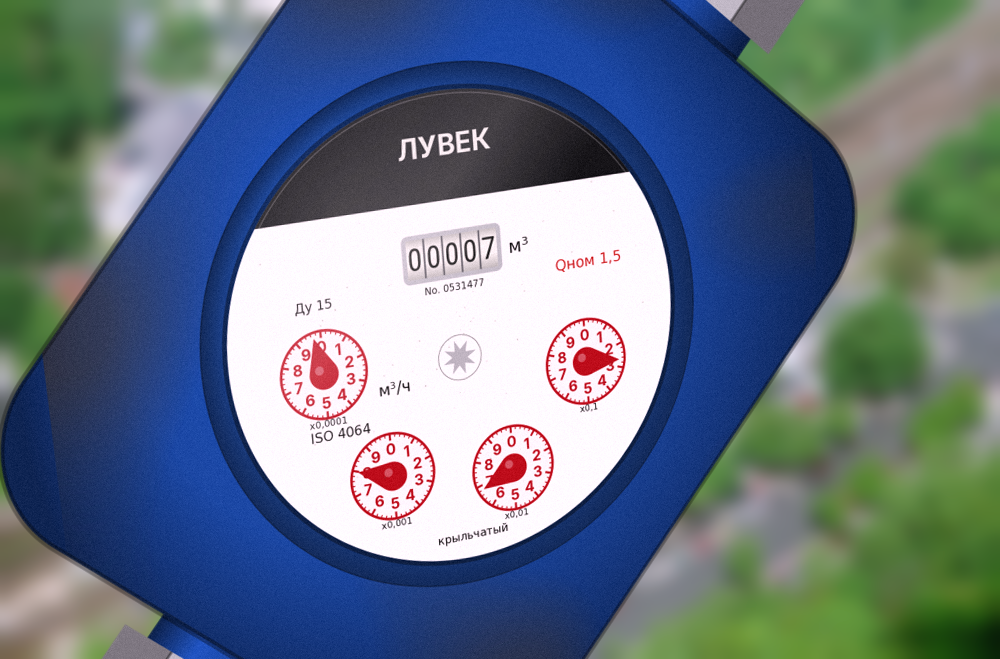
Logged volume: 7.2679 m³
